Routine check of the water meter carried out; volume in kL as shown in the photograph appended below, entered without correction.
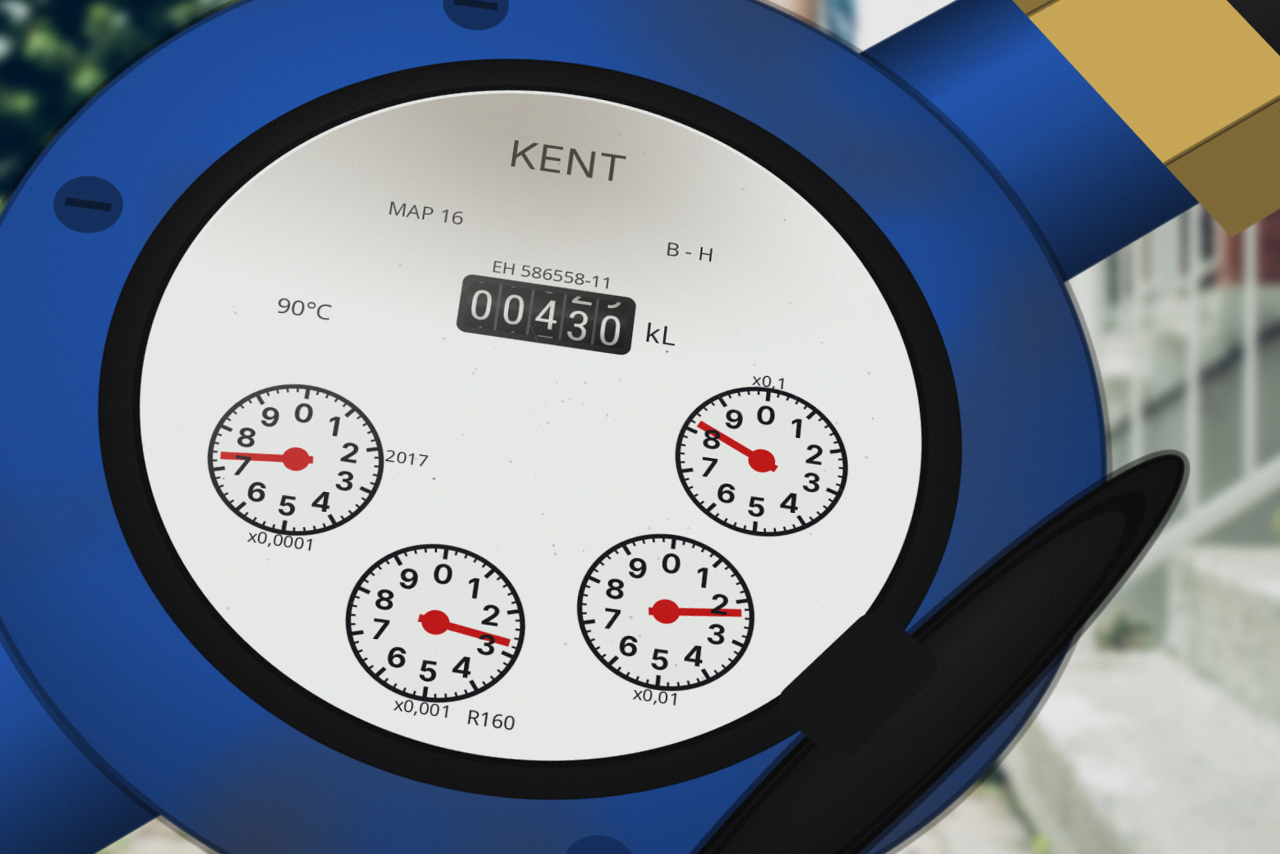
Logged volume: 429.8227 kL
